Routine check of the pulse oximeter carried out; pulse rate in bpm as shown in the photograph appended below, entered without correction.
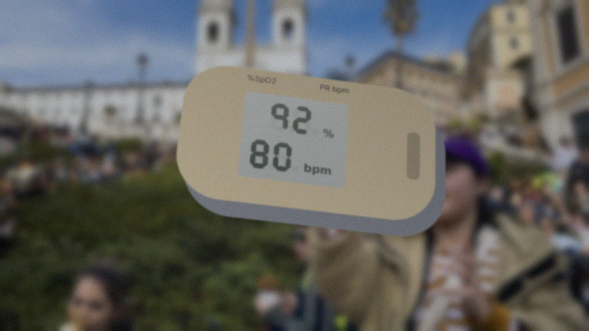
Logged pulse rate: 80 bpm
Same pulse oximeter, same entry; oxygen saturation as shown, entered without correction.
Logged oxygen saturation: 92 %
